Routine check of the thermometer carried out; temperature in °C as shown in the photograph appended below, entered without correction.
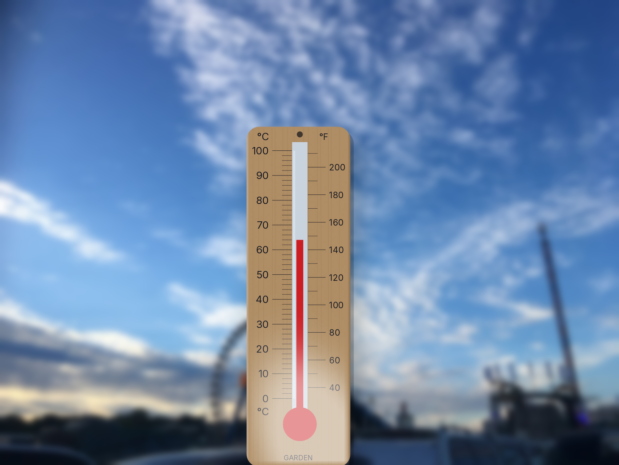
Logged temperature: 64 °C
